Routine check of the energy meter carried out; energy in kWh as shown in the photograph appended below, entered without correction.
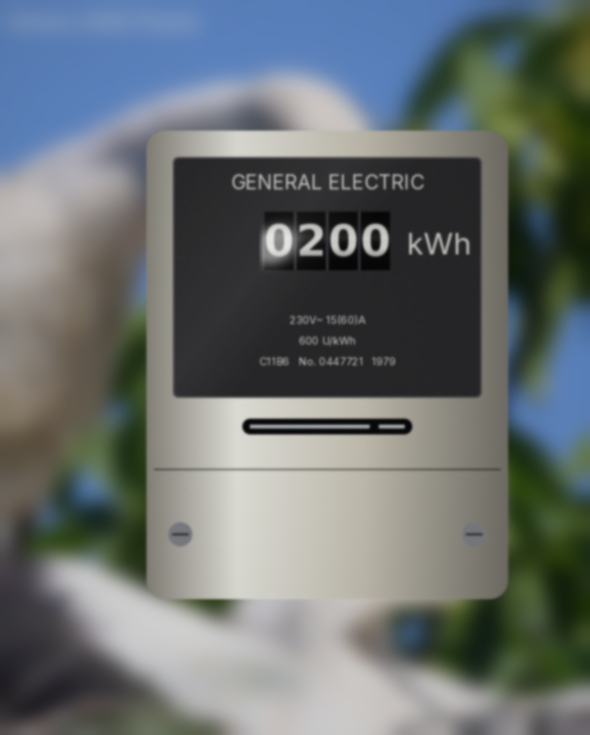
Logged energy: 200 kWh
